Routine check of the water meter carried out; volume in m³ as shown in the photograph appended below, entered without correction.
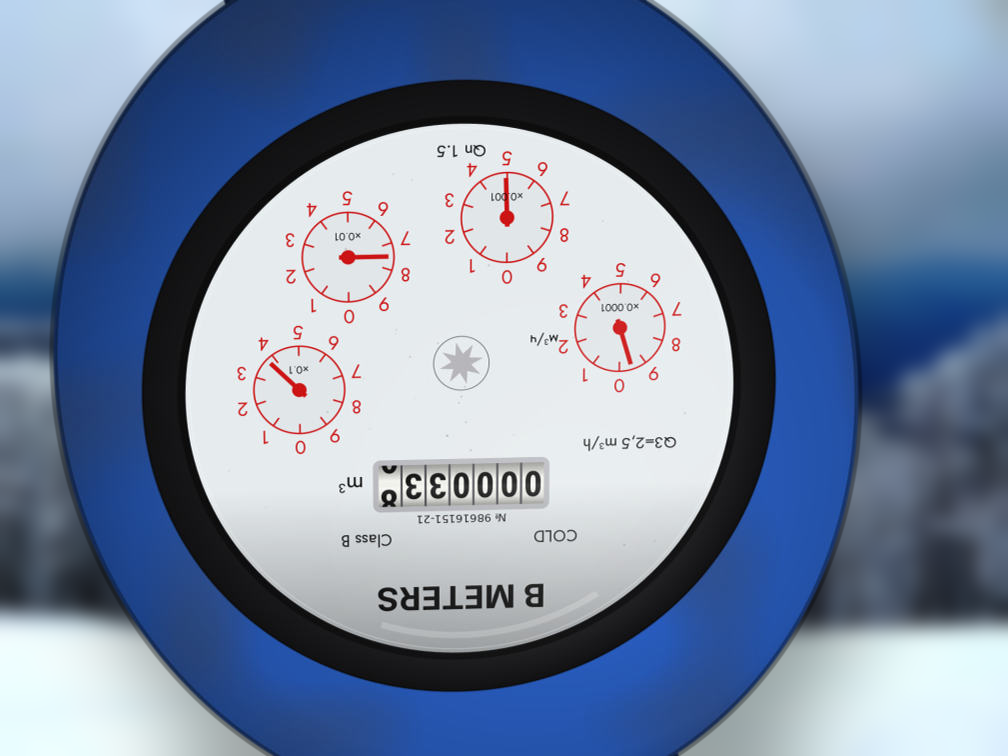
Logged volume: 338.3749 m³
